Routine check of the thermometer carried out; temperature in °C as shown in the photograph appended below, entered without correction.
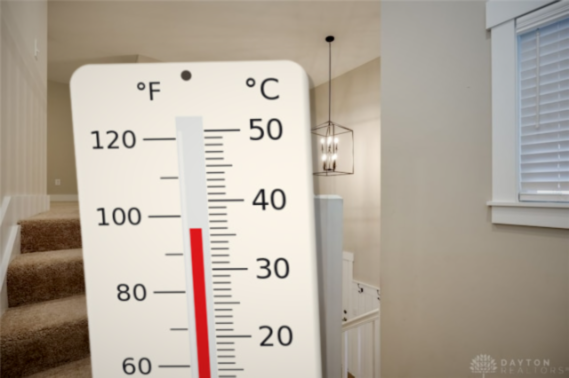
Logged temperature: 36 °C
